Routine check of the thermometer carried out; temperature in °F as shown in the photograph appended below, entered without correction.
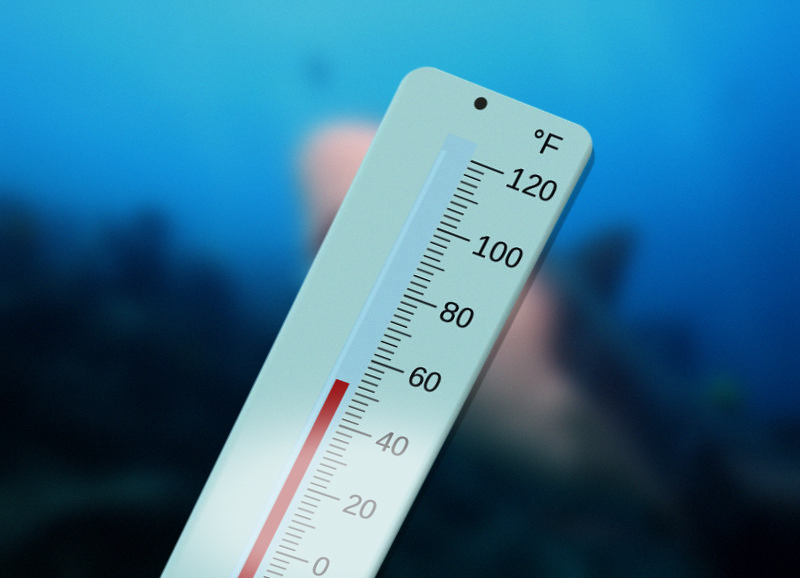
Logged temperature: 52 °F
